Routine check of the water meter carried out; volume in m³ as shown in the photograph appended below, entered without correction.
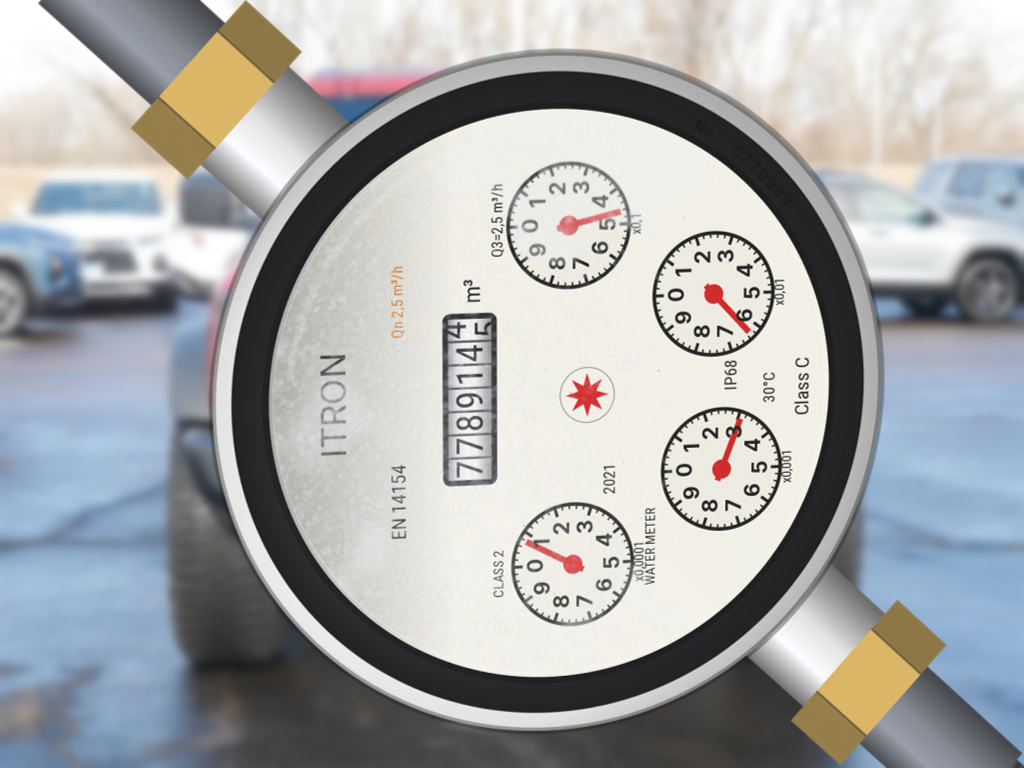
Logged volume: 7789144.4630 m³
